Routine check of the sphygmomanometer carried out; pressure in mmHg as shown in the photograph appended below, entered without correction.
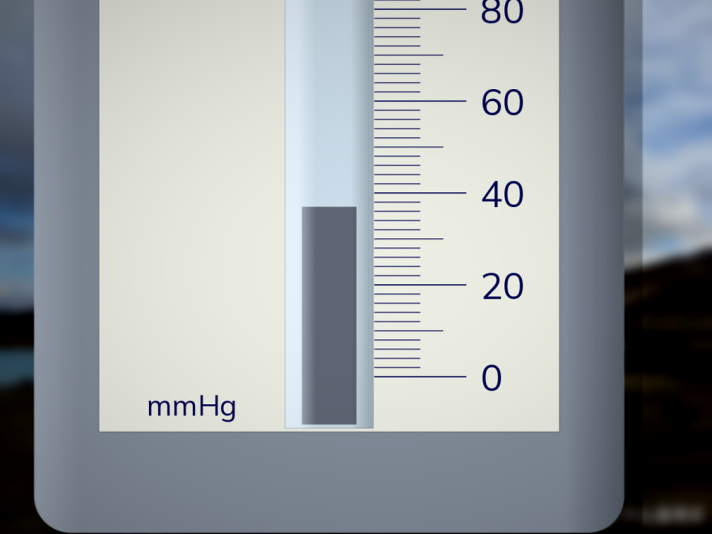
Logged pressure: 37 mmHg
